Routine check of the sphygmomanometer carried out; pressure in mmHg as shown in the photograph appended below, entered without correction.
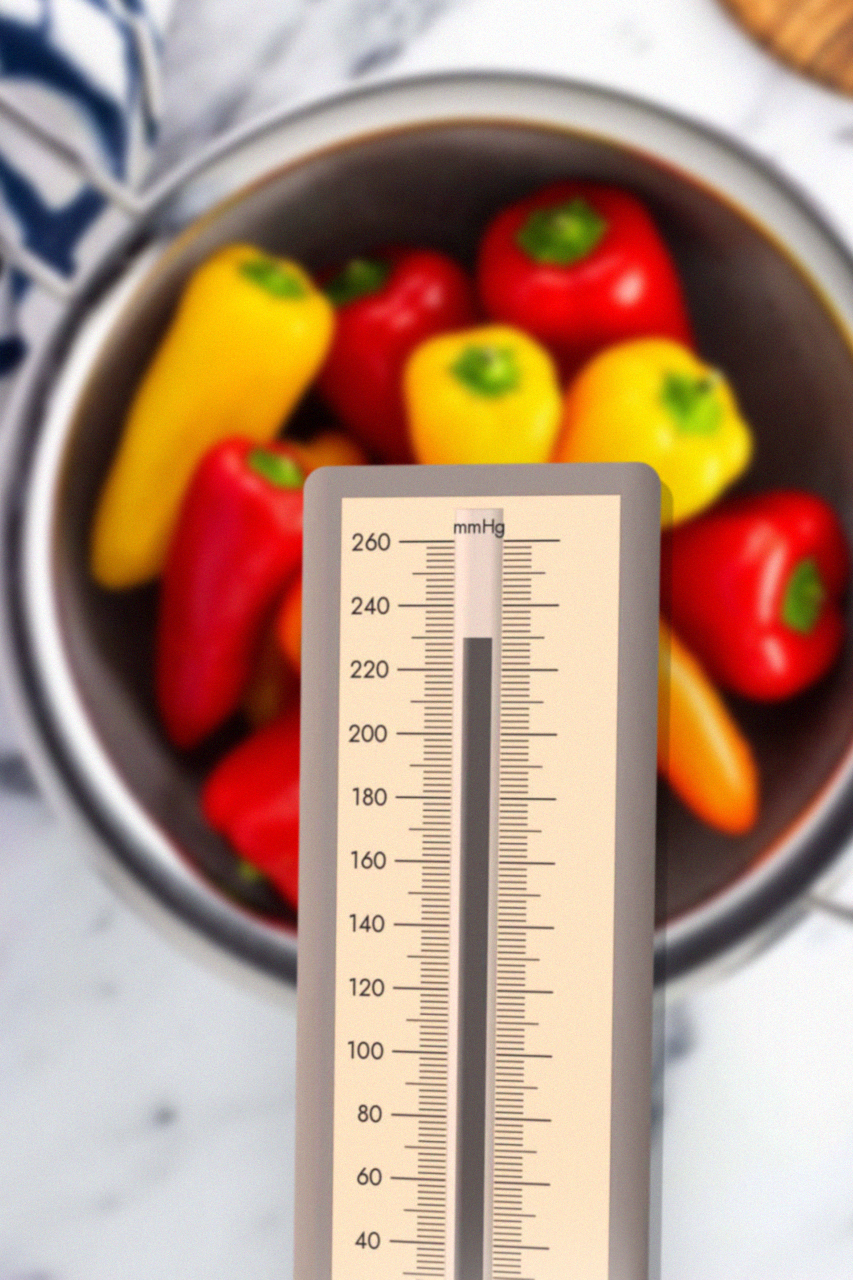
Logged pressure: 230 mmHg
